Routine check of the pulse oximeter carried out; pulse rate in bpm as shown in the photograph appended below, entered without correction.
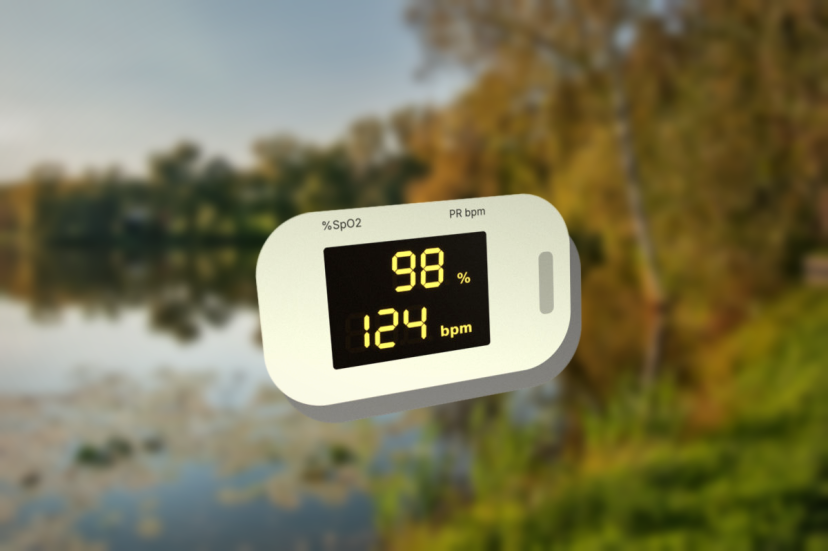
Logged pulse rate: 124 bpm
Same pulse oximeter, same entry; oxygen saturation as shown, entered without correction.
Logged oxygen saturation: 98 %
